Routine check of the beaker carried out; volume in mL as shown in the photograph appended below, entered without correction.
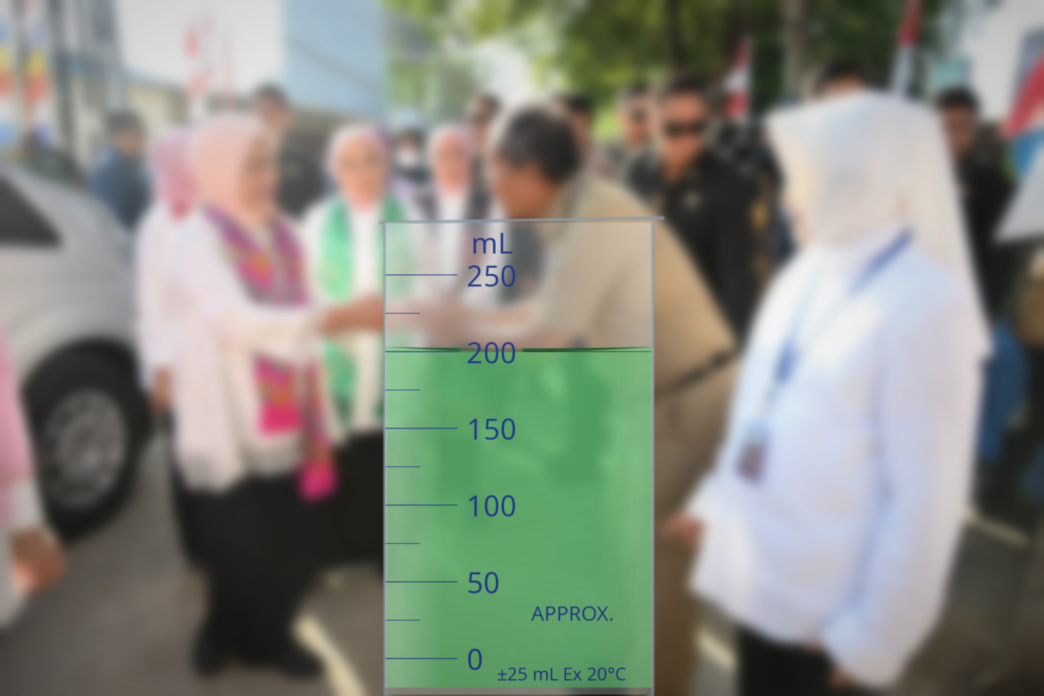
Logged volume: 200 mL
